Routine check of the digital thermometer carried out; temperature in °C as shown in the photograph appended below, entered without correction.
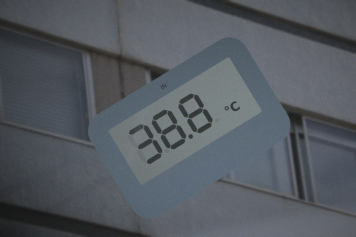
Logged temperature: 38.8 °C
